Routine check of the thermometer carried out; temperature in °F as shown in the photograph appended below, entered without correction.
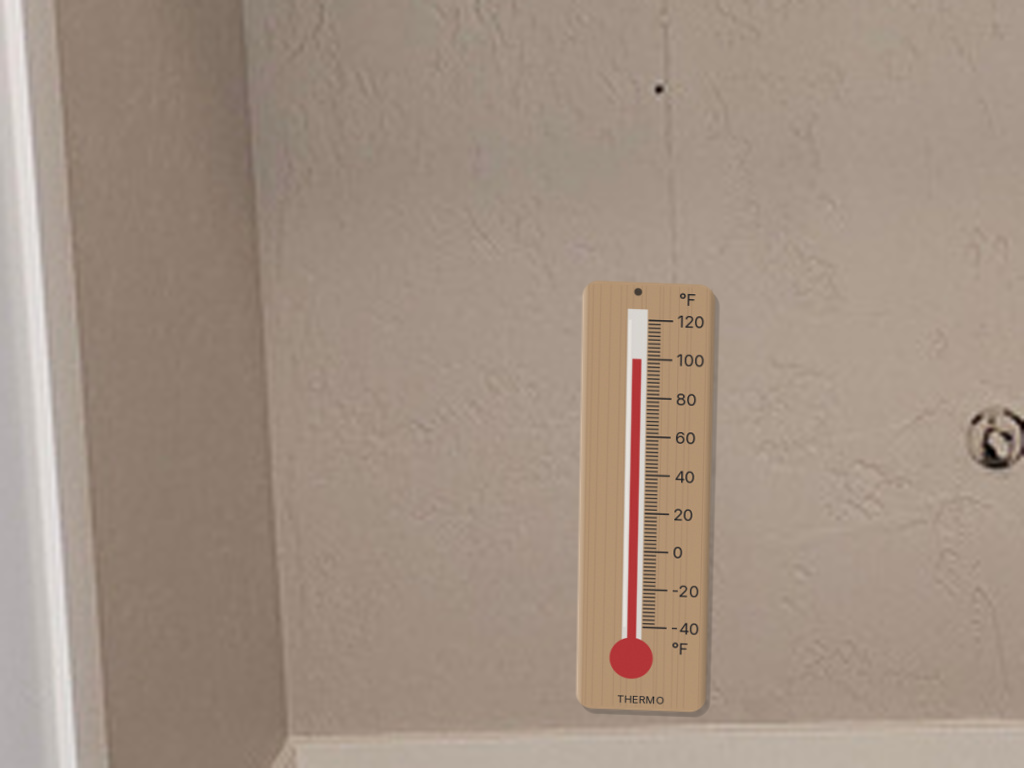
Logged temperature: 100 °F
